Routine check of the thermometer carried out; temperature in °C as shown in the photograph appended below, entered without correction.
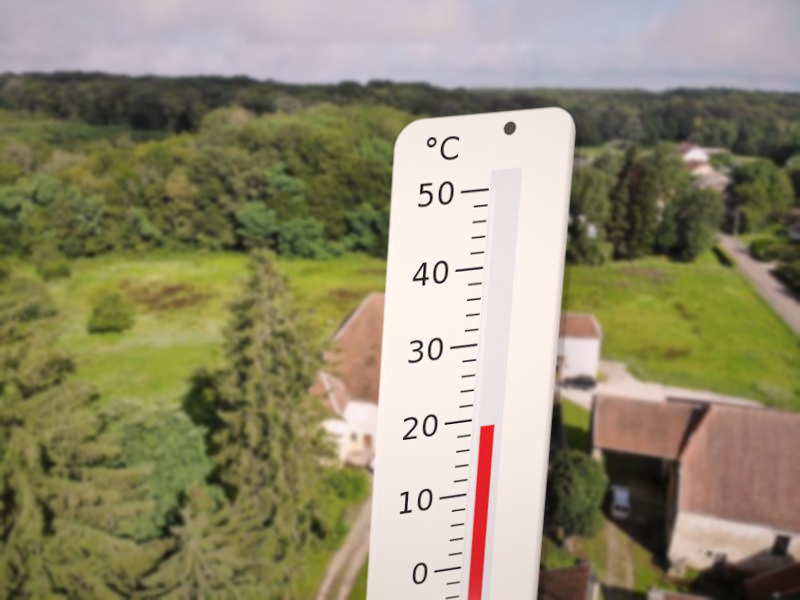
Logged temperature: 19 °C
